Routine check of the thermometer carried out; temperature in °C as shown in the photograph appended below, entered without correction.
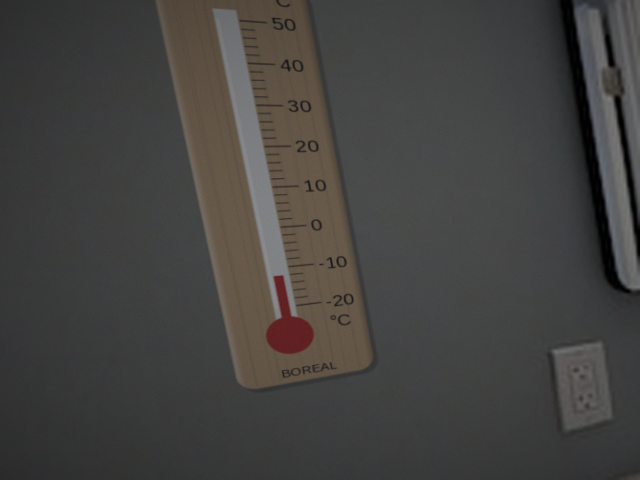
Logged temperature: -12 °C
